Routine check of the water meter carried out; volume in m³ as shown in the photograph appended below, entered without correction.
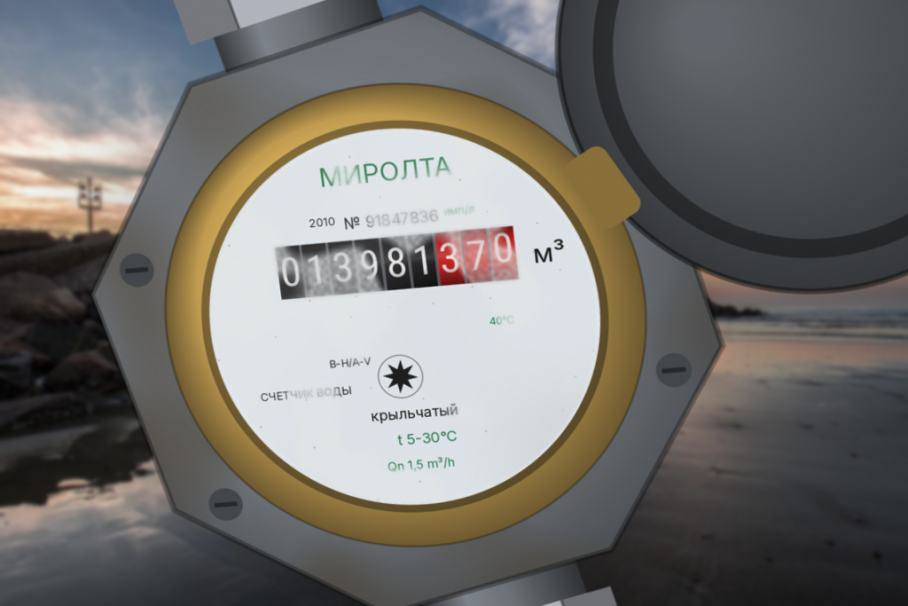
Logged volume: 13981.370 m³
